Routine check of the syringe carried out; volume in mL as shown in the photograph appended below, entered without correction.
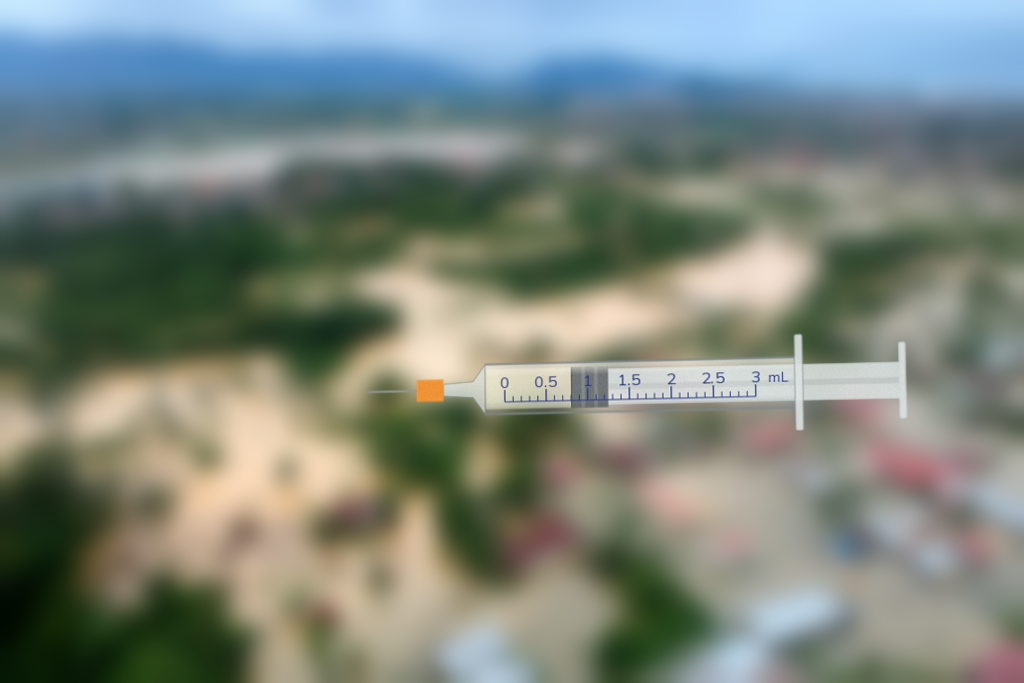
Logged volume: 0.8 mL
